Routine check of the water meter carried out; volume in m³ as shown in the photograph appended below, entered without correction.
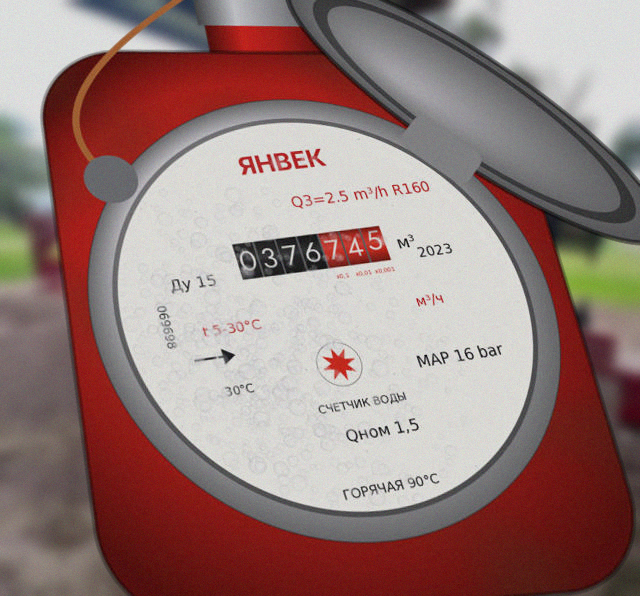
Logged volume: 376.745 m³
